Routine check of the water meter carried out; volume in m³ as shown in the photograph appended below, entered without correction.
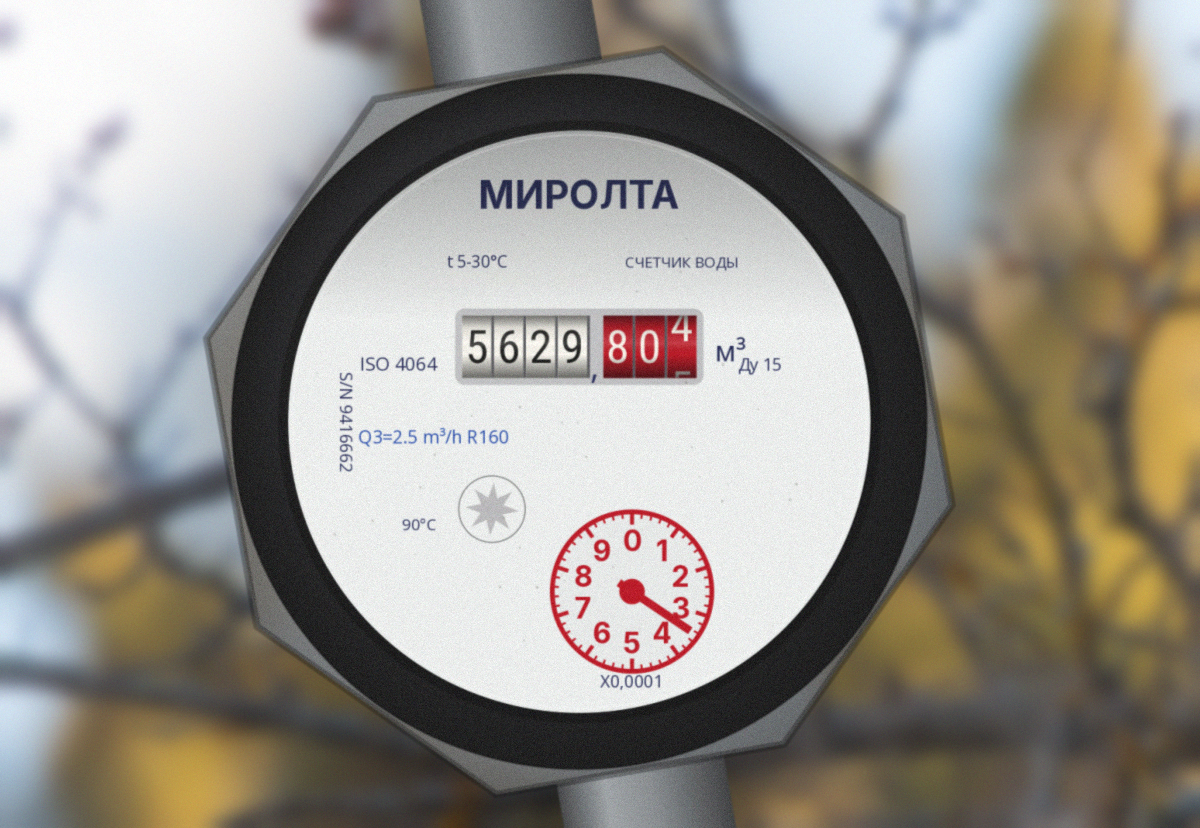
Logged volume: 5629.8043 m³
